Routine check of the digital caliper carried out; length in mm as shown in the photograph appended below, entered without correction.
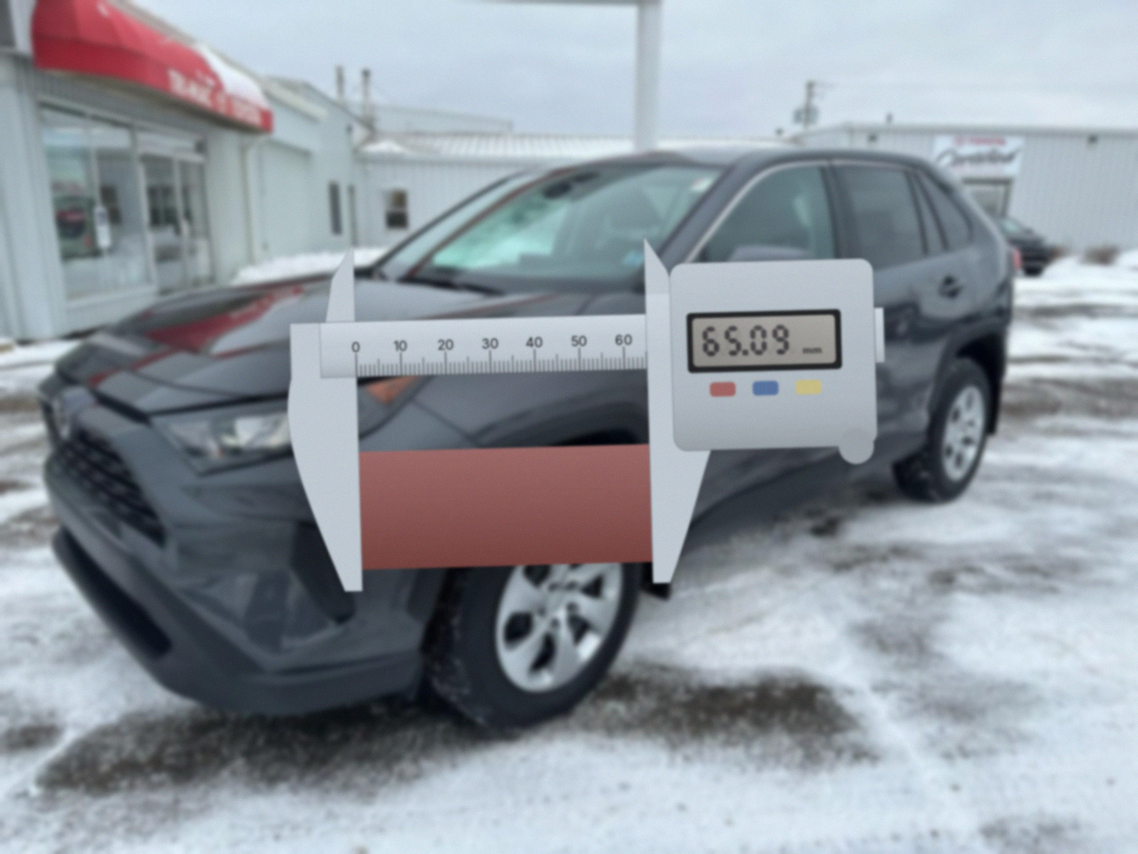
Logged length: 65.09 mm
